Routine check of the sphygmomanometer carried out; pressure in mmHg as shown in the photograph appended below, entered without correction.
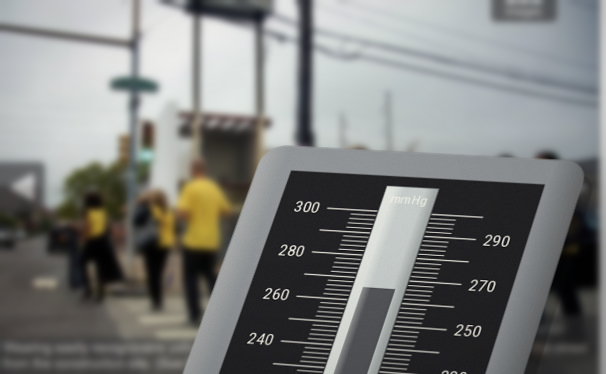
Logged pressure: 266 mmHg
